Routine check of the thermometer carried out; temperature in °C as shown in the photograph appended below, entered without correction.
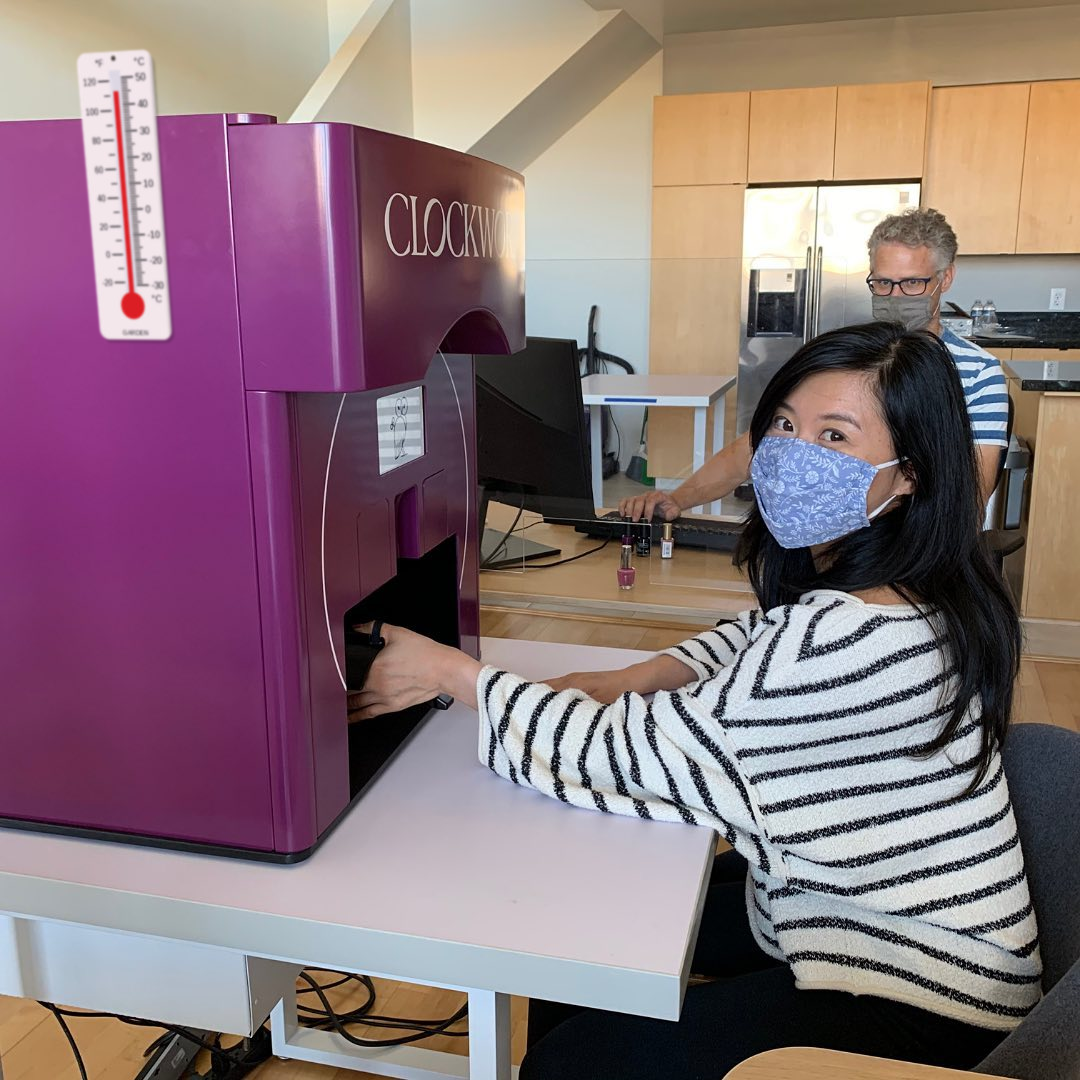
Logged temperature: 45 °C
